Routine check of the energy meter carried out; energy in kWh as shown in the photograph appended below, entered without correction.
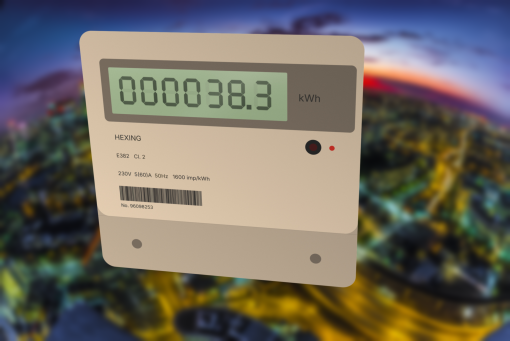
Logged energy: 38.3 kWh
